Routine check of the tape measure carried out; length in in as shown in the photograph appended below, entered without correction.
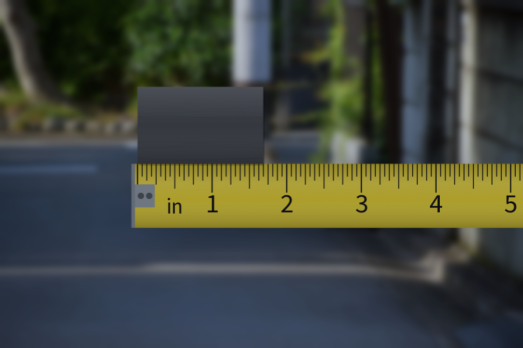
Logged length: 1.6875 in
